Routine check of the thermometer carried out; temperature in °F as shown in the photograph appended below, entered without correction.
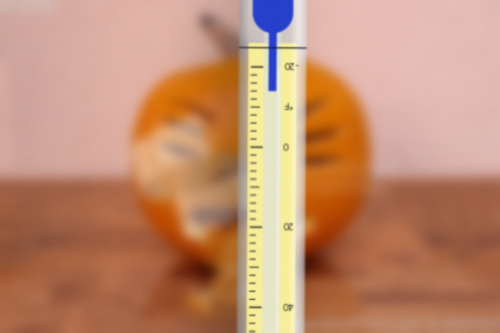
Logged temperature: -14 °F
